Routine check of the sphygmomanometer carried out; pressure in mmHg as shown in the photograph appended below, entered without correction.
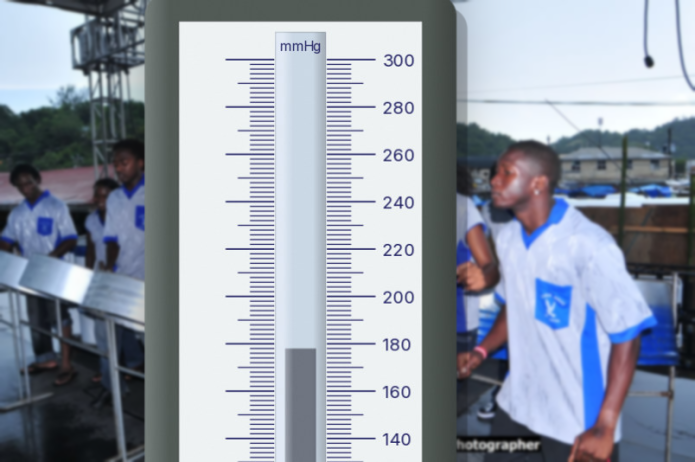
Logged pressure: 178 mmHg
